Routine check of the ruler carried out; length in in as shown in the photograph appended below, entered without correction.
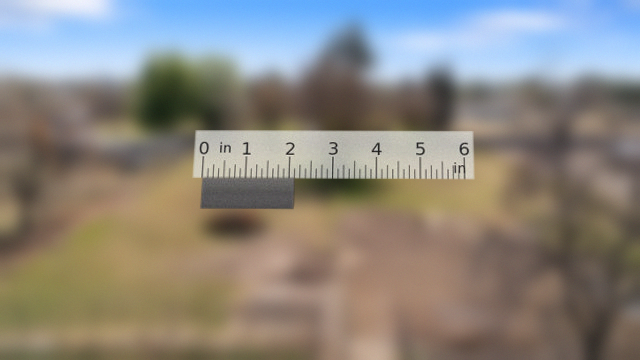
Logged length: 2.125 in
